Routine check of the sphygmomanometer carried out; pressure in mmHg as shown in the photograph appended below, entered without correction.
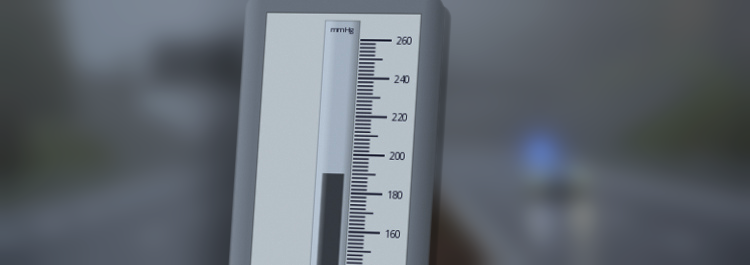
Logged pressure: 190 mmHg
